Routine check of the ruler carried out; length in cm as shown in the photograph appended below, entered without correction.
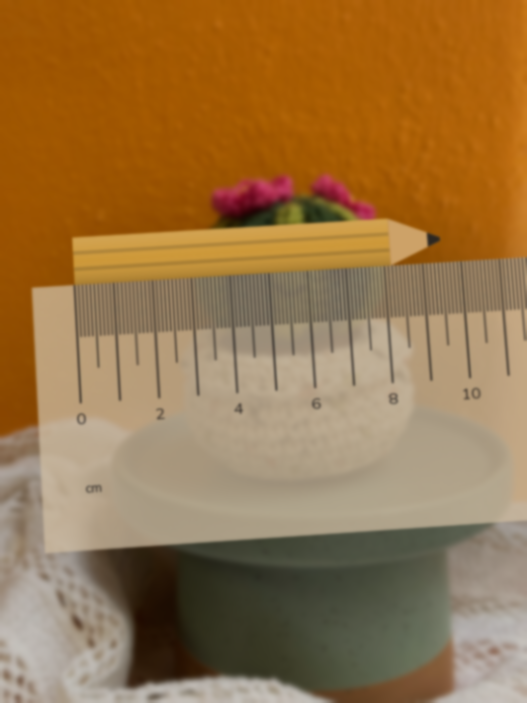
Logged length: 9.5 cm
